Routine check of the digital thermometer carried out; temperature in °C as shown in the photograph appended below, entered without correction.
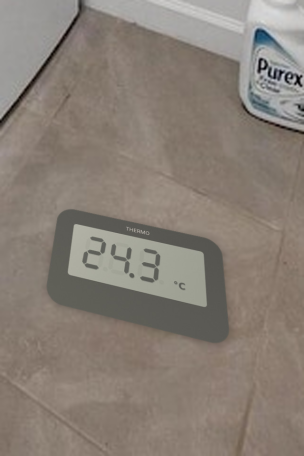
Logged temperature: 24.3 °C
